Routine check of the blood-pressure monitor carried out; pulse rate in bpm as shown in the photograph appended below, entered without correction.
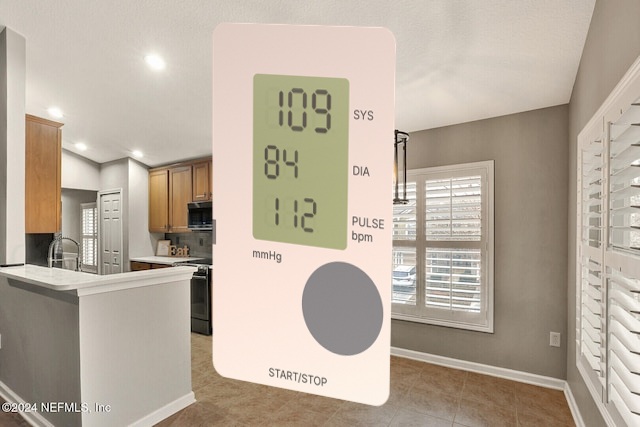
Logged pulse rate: 112 bpm
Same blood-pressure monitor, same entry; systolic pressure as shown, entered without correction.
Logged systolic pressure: 109 mmHg
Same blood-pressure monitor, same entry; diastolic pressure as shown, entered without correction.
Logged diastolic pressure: 84 mmHg
